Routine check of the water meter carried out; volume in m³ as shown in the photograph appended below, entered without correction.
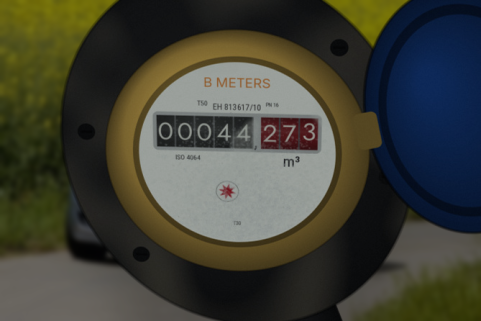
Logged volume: 44.273 m³
